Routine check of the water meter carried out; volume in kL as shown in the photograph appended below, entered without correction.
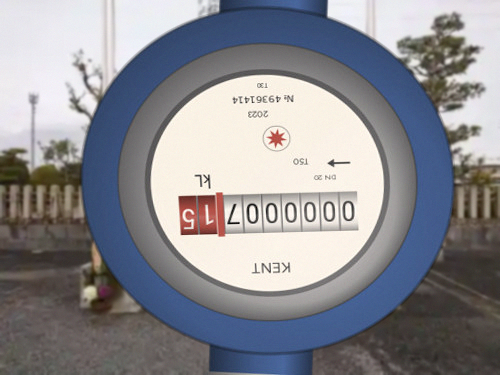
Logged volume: 7.15 kL
